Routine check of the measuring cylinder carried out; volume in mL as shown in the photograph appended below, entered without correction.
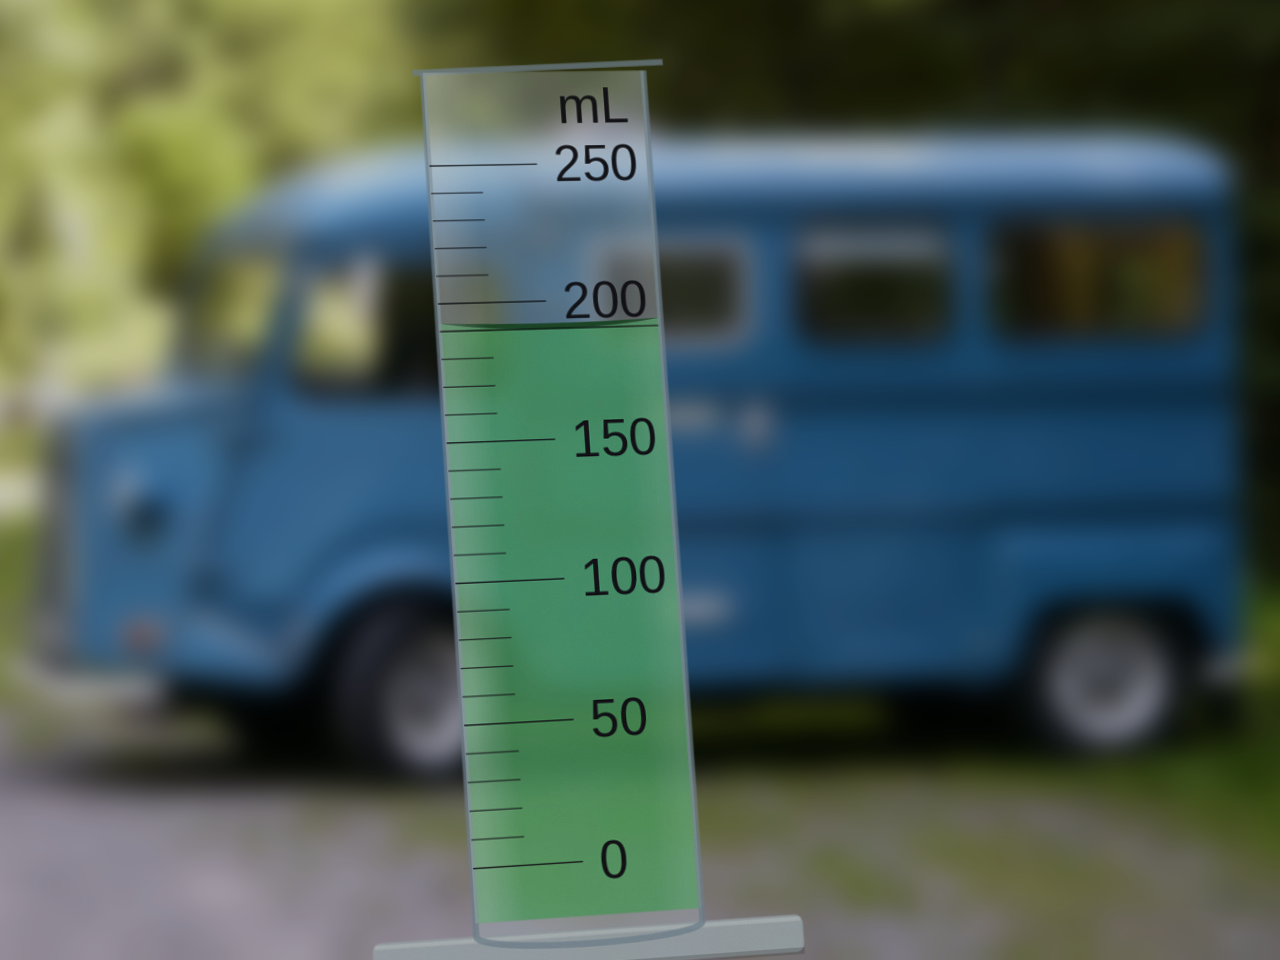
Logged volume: 190 mL
